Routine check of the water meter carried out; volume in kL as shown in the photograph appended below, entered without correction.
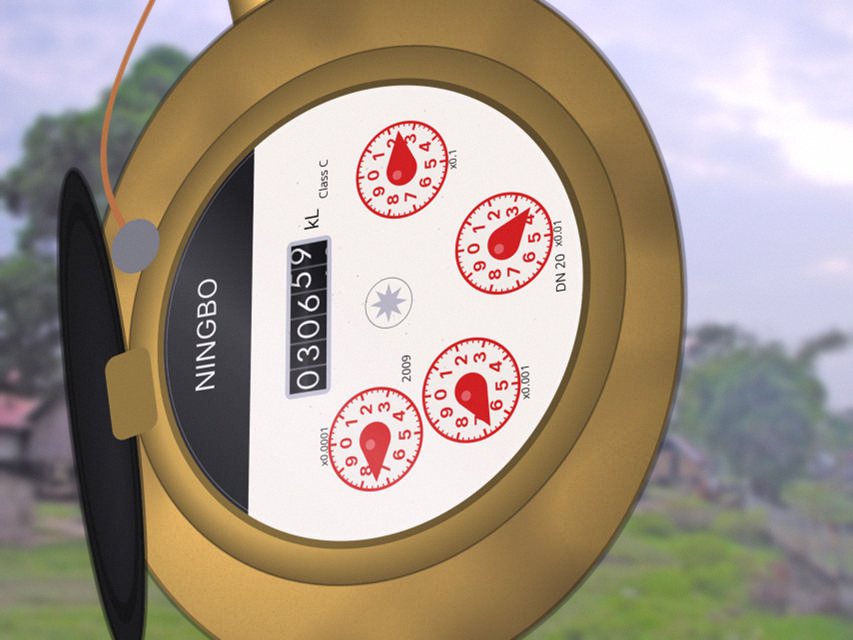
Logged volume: 30659.2367 kL
